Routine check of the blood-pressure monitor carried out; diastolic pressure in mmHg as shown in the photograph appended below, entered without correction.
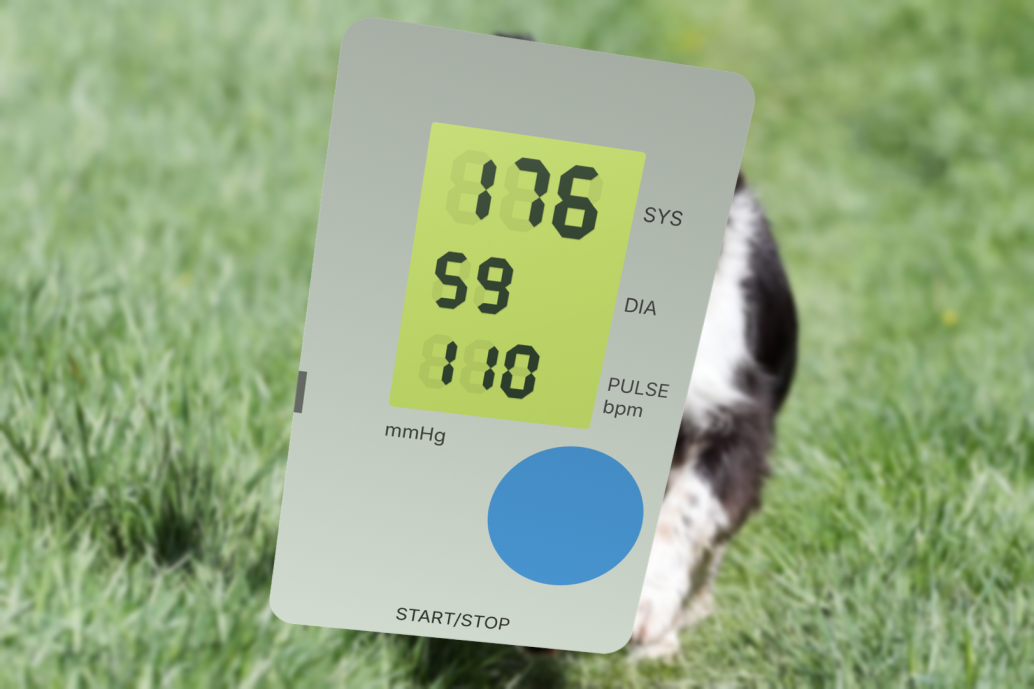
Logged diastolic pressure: 59 mmHg
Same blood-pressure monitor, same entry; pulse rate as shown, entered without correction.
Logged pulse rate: 110 bpm
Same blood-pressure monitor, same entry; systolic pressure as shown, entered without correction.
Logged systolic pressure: 176 mmHg
